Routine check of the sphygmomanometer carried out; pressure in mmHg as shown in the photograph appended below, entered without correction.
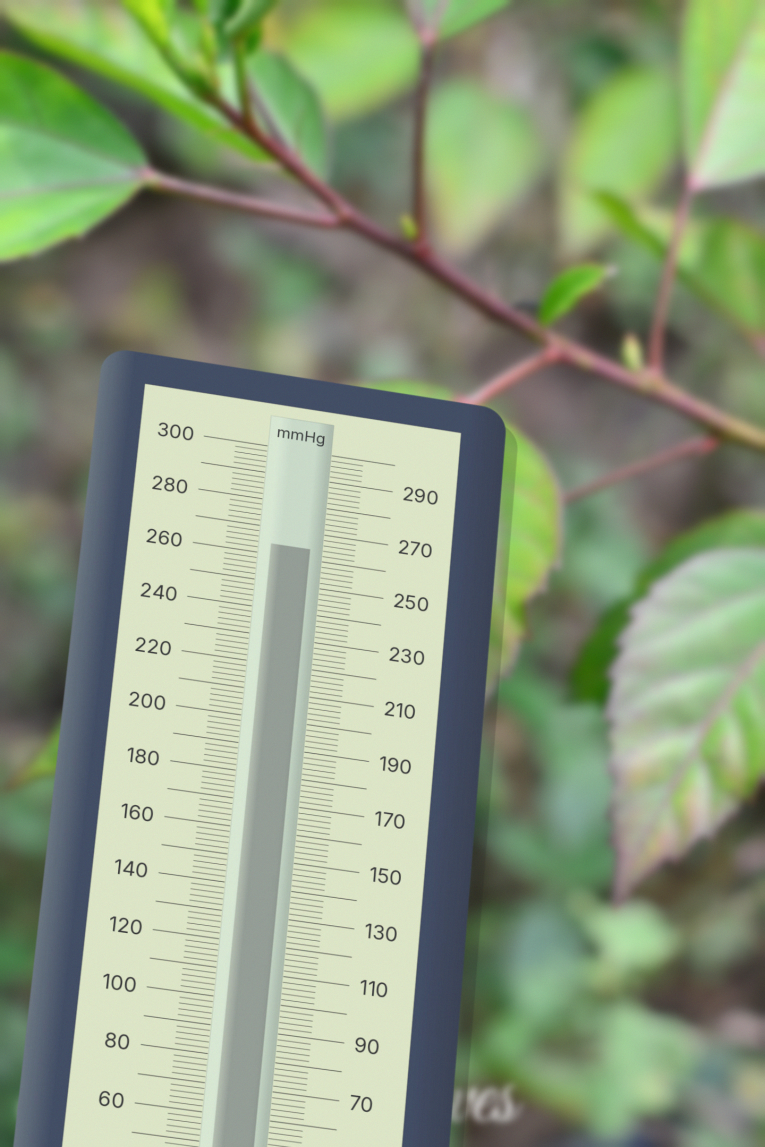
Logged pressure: 264 mmHg
